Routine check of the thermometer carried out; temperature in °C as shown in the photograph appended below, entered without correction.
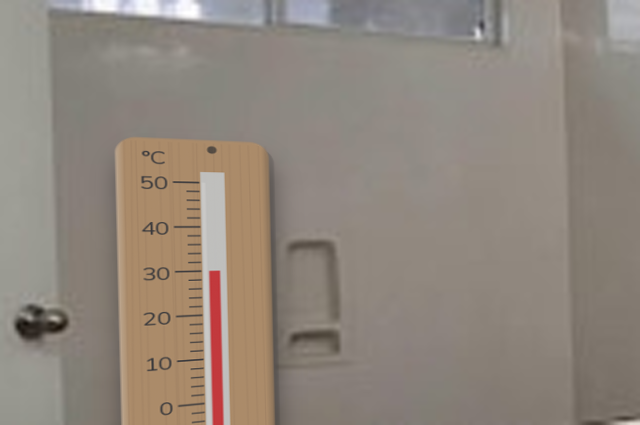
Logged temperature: 30 °C
